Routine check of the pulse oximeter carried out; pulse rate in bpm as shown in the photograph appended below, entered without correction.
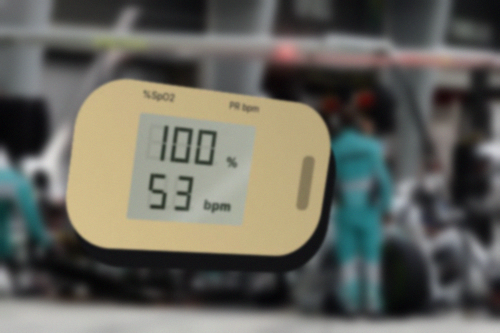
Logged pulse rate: 53 bpm
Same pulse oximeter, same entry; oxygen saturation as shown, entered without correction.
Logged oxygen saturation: 100 %
